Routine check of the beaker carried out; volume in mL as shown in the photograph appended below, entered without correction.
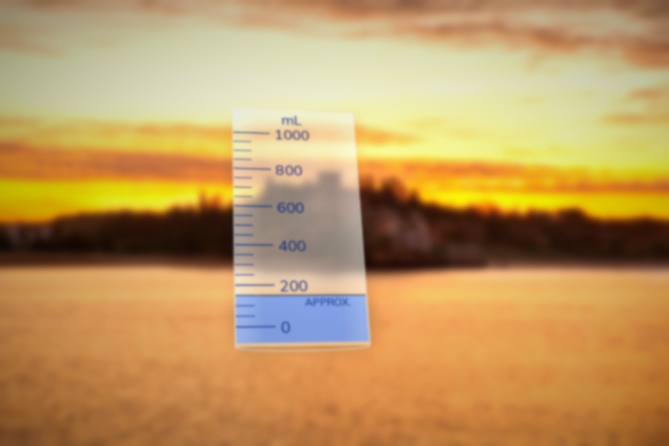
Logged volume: 150 mL
